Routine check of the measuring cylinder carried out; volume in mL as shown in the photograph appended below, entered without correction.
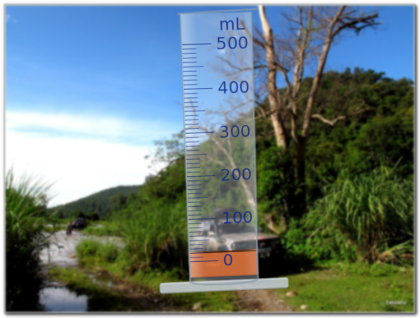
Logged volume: 20 mL
